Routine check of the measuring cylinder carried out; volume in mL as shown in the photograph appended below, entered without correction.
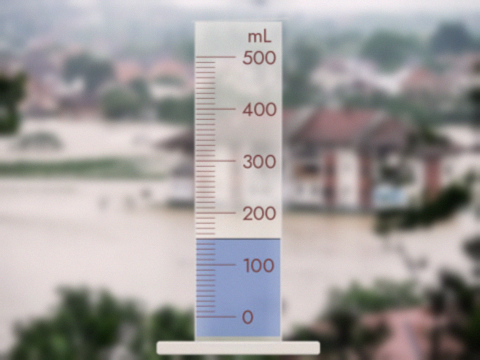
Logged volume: 150 mL
